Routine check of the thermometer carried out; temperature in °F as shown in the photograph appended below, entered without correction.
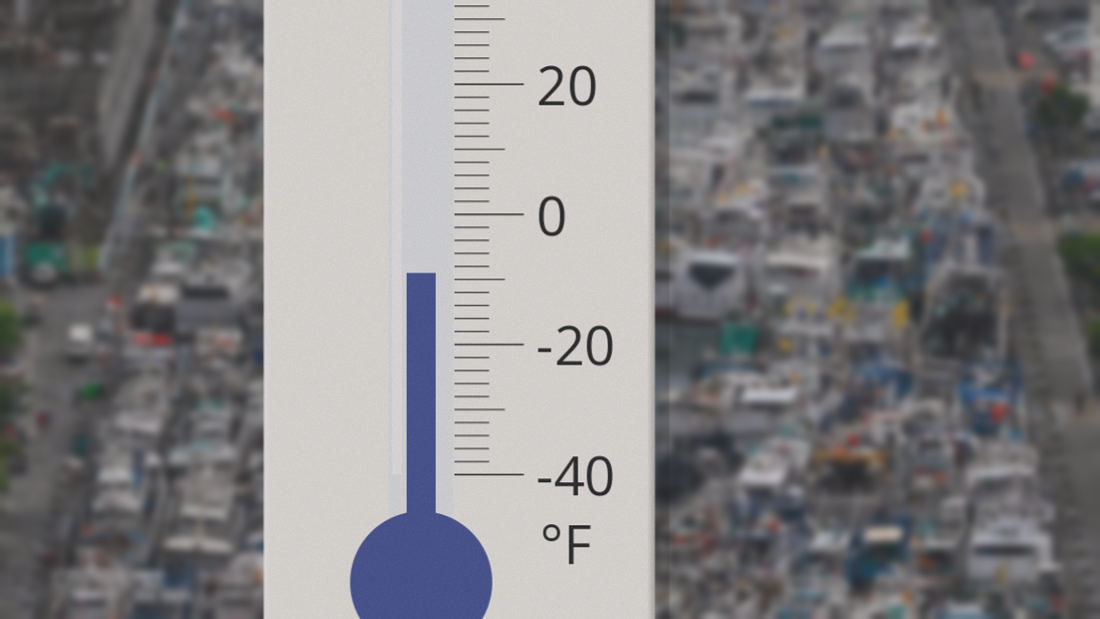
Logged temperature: -9 °F
